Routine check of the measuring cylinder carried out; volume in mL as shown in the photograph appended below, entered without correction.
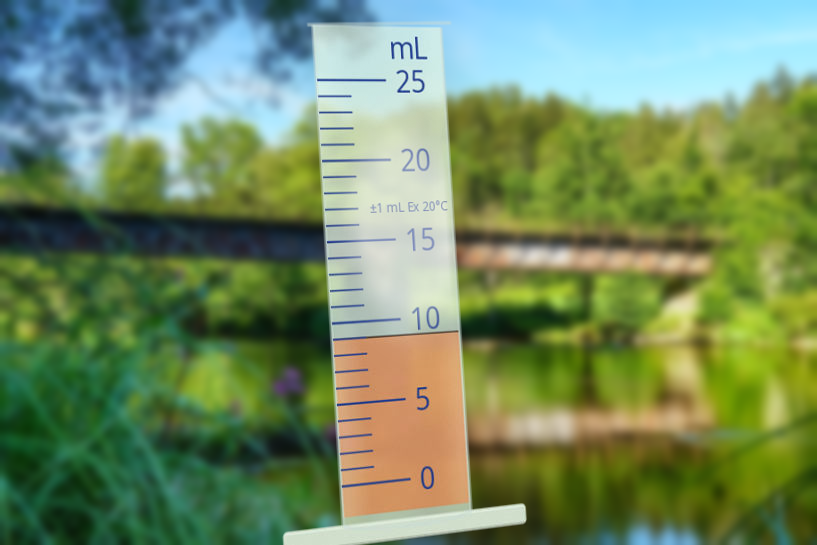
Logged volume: 9 mL
